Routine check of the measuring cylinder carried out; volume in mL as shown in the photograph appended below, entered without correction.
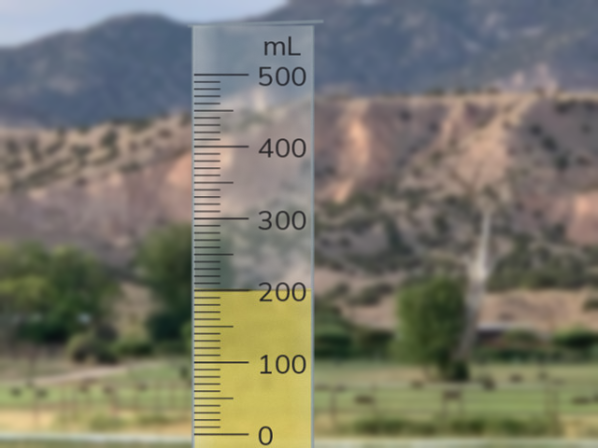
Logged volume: 200 mL
